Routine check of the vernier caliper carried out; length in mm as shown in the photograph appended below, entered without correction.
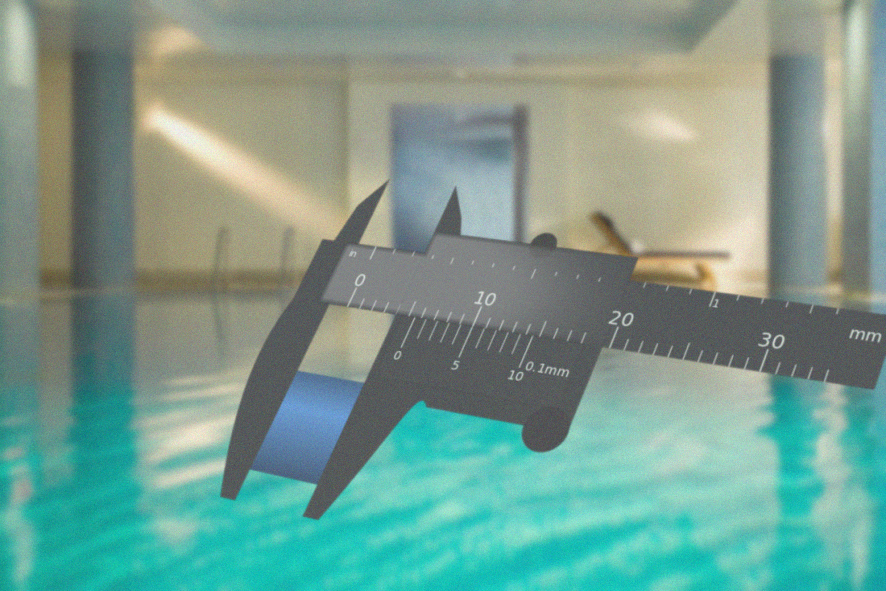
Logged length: 5.5 mm
